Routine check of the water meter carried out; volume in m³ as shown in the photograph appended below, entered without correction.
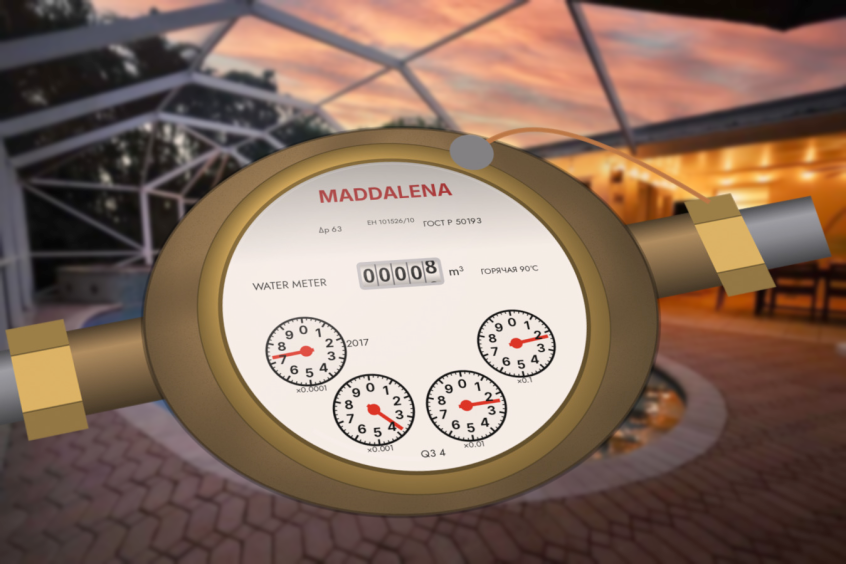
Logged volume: 8.2237 m³
